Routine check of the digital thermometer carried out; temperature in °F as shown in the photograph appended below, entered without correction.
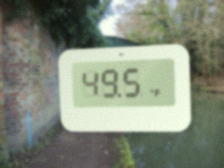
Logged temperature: 49.5 °F
